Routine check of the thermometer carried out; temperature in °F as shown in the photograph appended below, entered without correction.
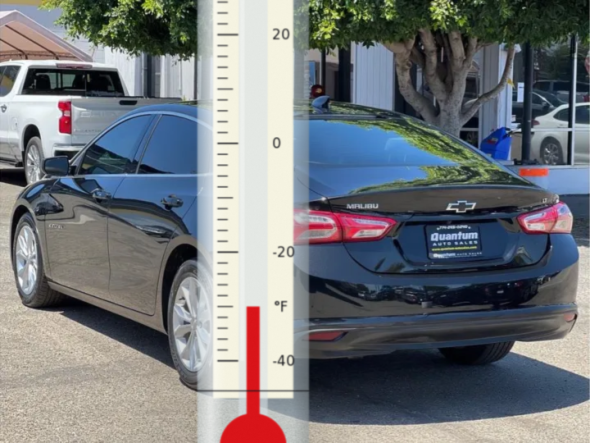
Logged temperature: -30 °F
